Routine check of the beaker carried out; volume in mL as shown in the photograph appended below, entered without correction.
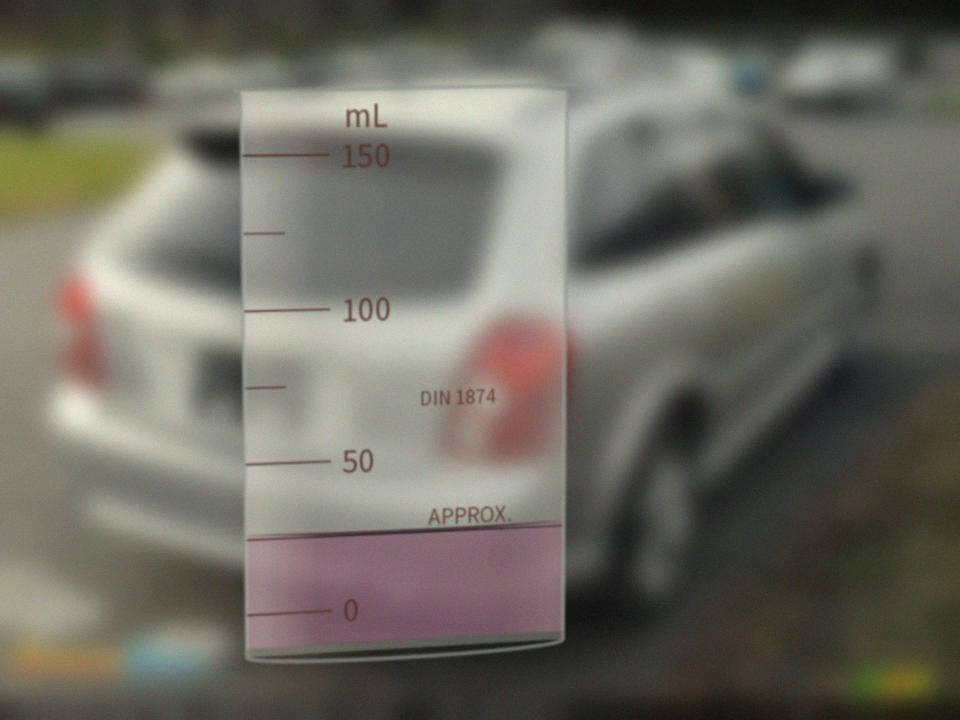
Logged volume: 25 mL
